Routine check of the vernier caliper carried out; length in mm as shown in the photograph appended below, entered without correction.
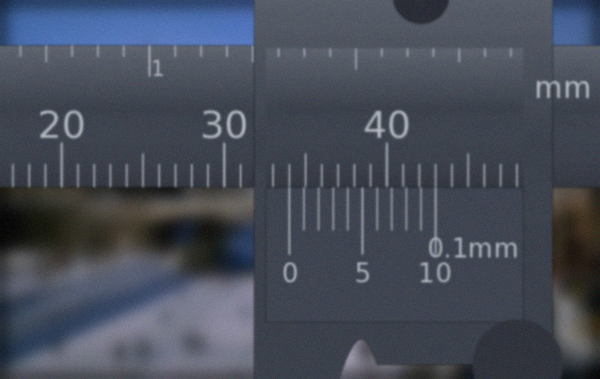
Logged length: 34.0 mm
